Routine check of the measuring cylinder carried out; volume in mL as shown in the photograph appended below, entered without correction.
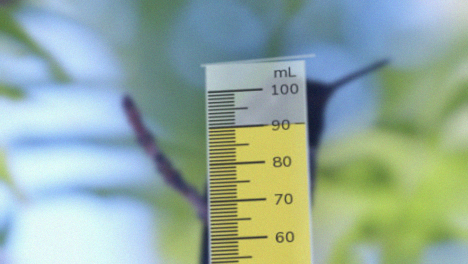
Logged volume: 90 mL
